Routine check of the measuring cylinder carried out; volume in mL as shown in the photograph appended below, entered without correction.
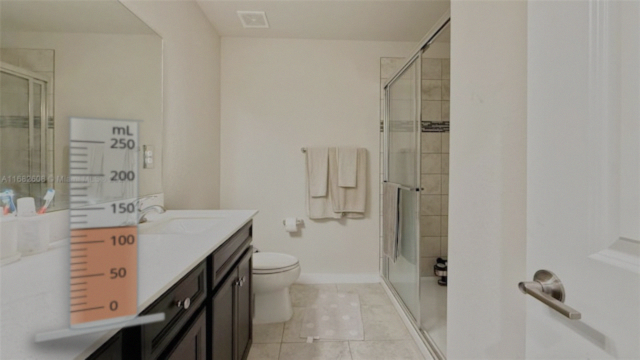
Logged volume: 120 mL
